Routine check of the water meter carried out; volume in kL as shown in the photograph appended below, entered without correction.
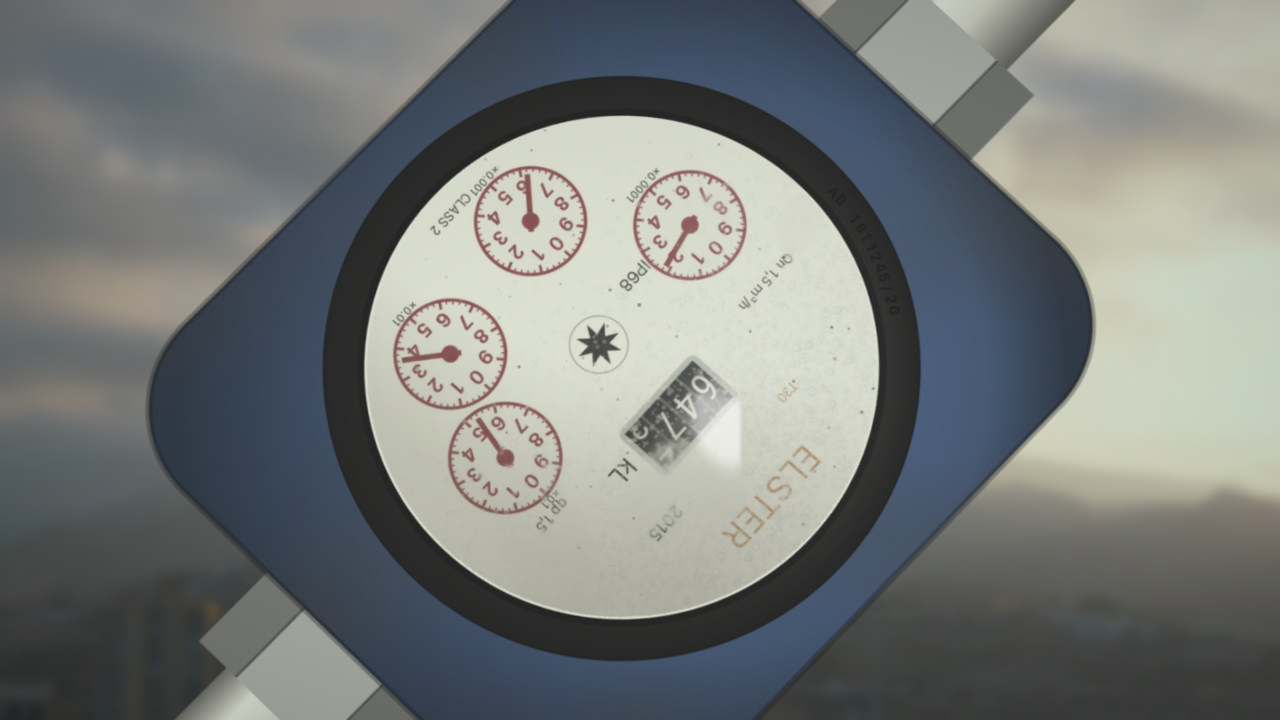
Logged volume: 6472.5362 kL
